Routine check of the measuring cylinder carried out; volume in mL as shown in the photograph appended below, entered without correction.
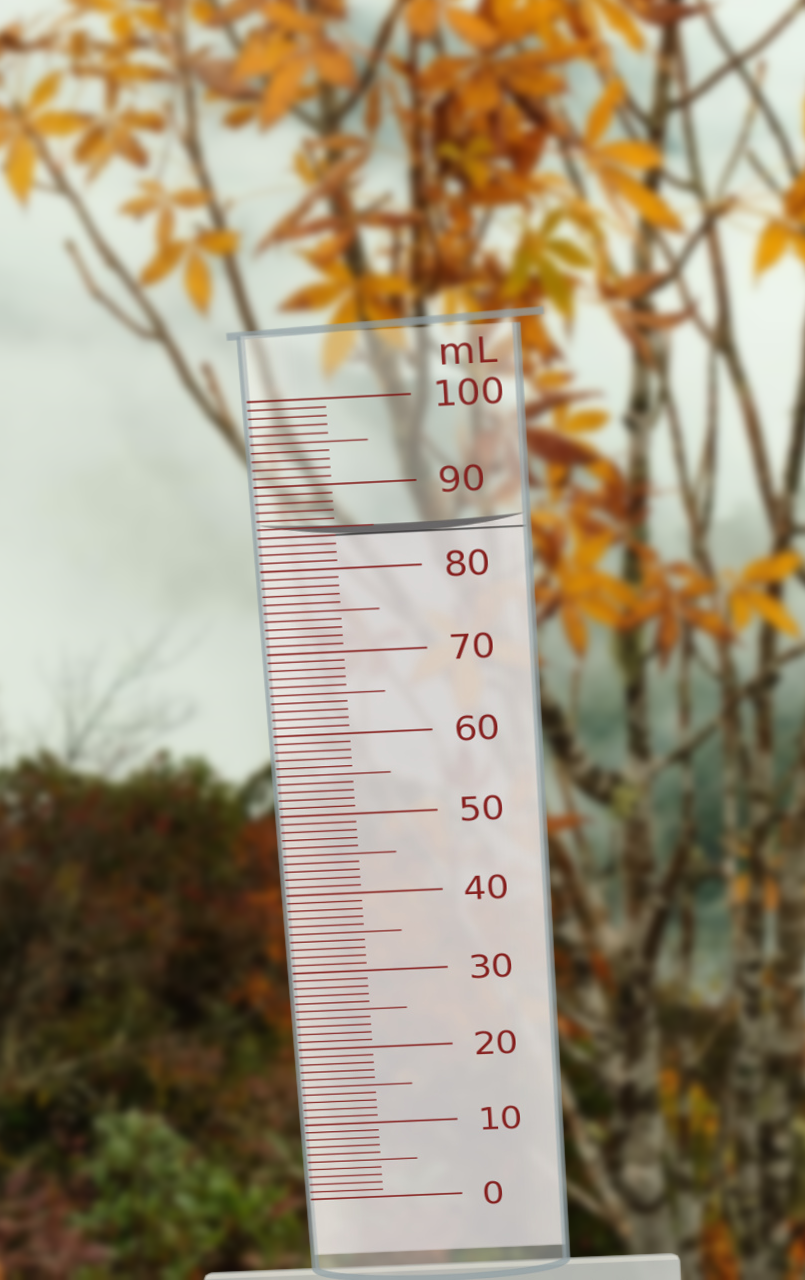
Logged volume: 84 mL
